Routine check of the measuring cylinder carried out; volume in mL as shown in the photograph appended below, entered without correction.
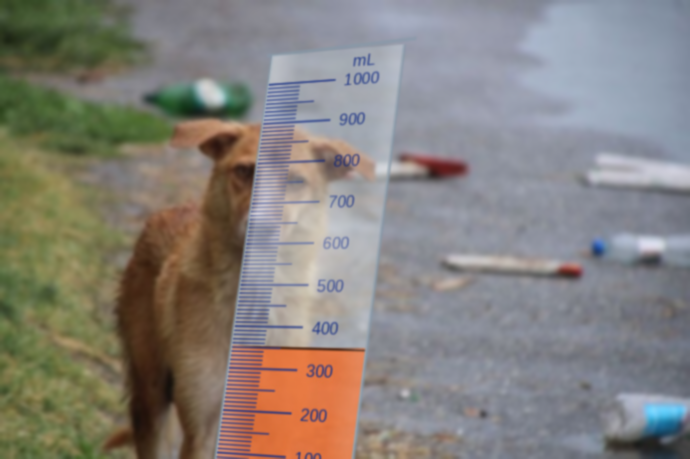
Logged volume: 350 mL
